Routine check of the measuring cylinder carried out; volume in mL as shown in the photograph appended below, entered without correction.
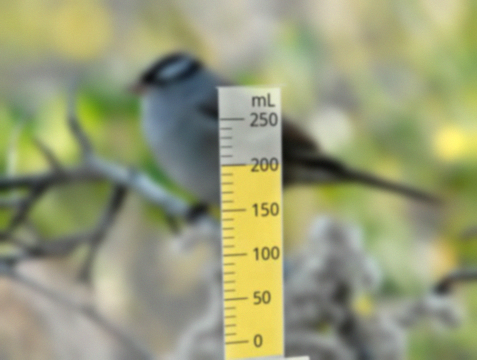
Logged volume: 200 mL
